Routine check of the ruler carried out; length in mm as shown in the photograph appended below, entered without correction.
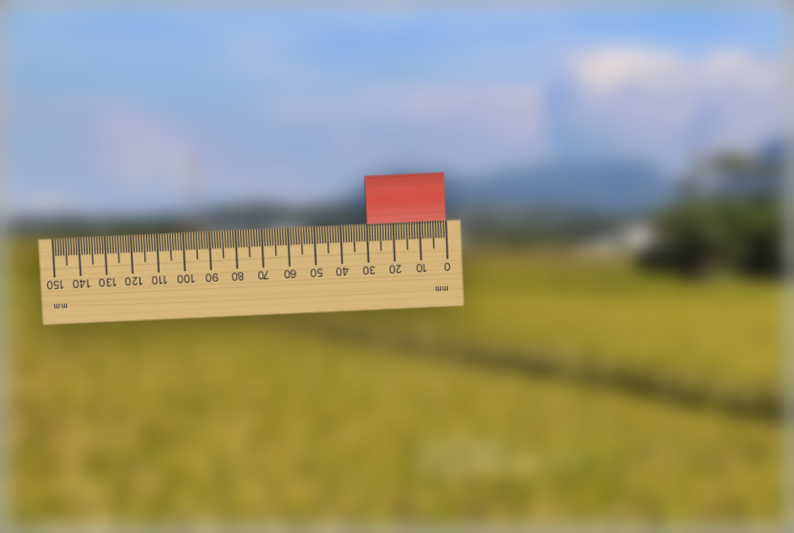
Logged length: 30 mm
